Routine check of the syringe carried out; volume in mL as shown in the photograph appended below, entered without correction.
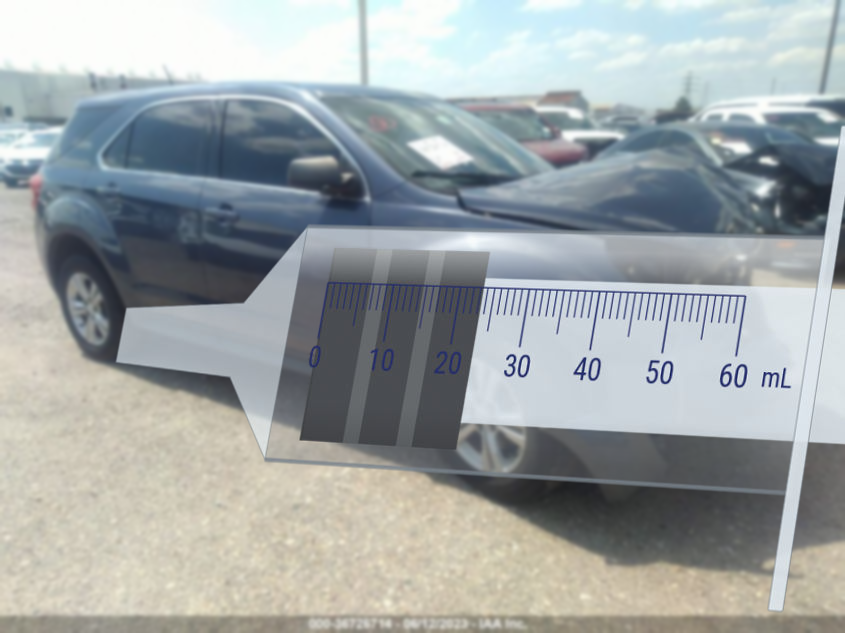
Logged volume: 0 mL
